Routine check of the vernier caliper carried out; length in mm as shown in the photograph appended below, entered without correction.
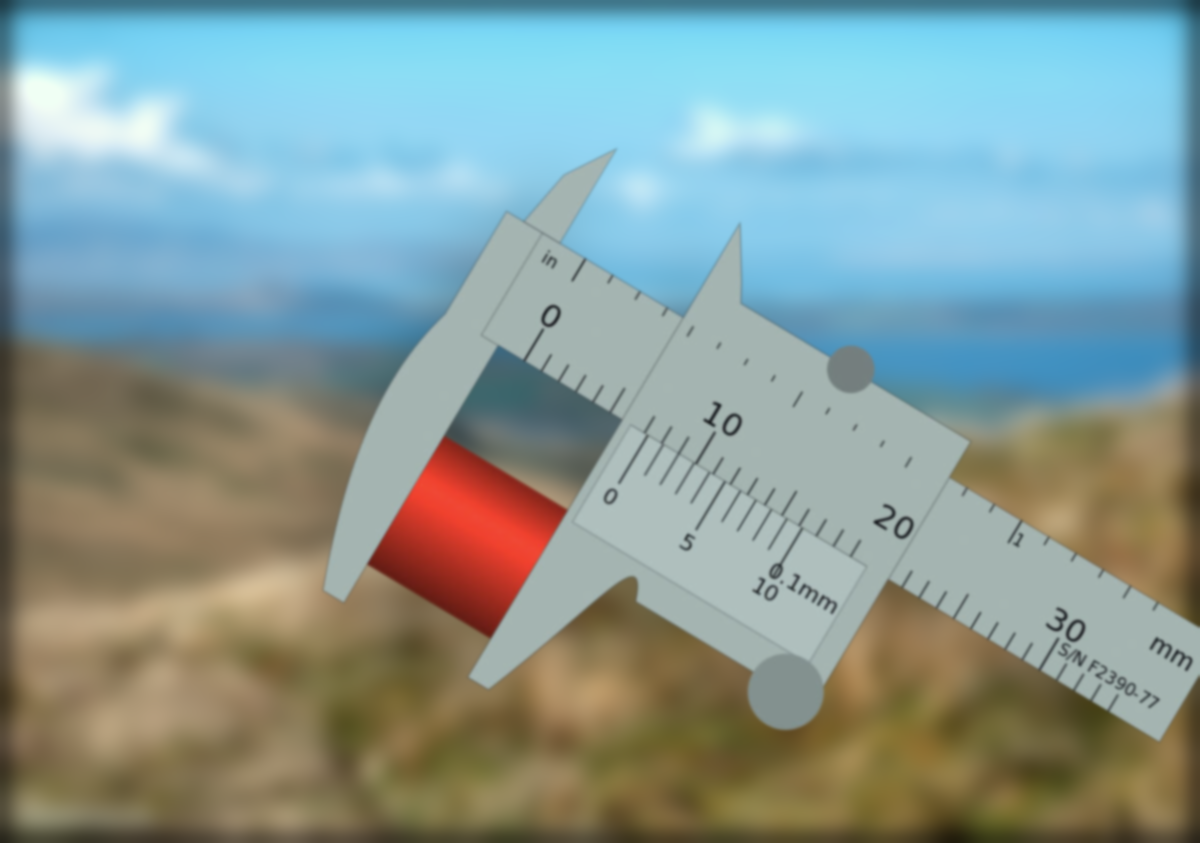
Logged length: 7.2 mm
